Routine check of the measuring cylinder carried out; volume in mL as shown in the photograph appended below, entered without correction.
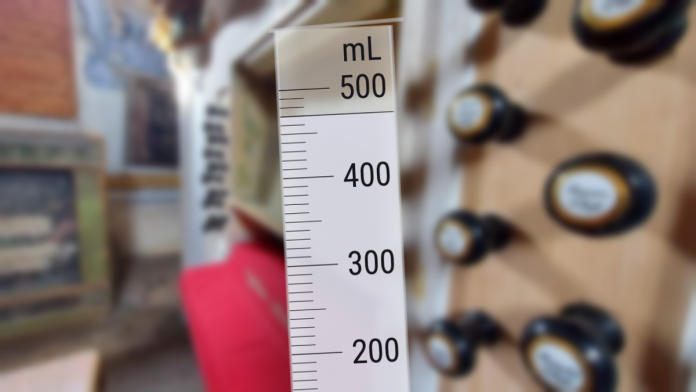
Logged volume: 470 mL
